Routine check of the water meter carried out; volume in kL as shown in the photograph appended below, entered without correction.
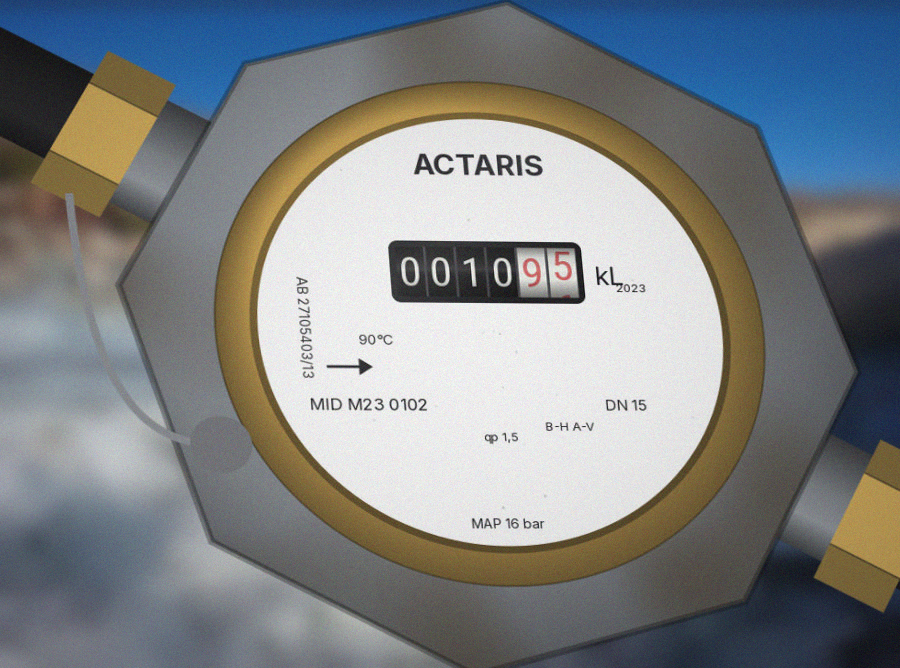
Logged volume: 10.95 kL
